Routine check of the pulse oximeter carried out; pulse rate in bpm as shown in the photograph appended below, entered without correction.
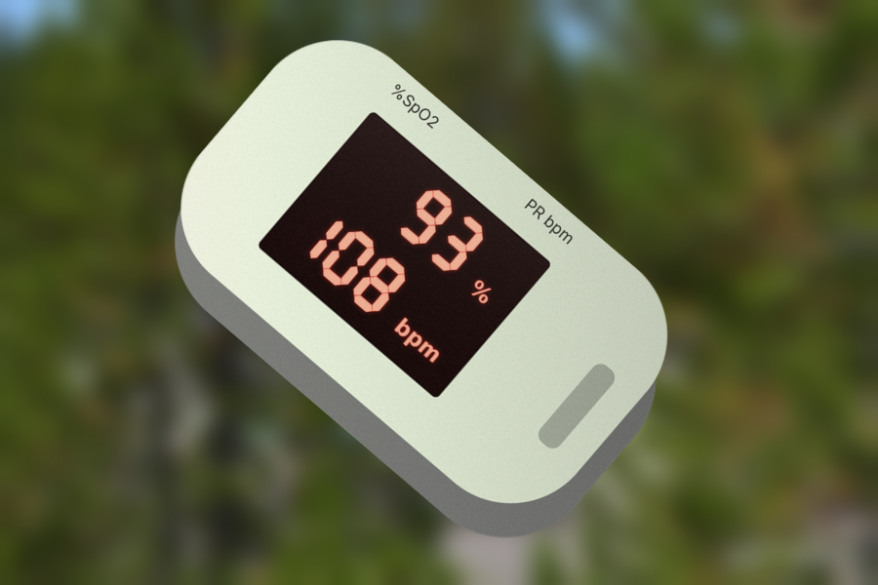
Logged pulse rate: 108 bpm
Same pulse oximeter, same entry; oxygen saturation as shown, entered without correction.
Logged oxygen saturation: 93 %
